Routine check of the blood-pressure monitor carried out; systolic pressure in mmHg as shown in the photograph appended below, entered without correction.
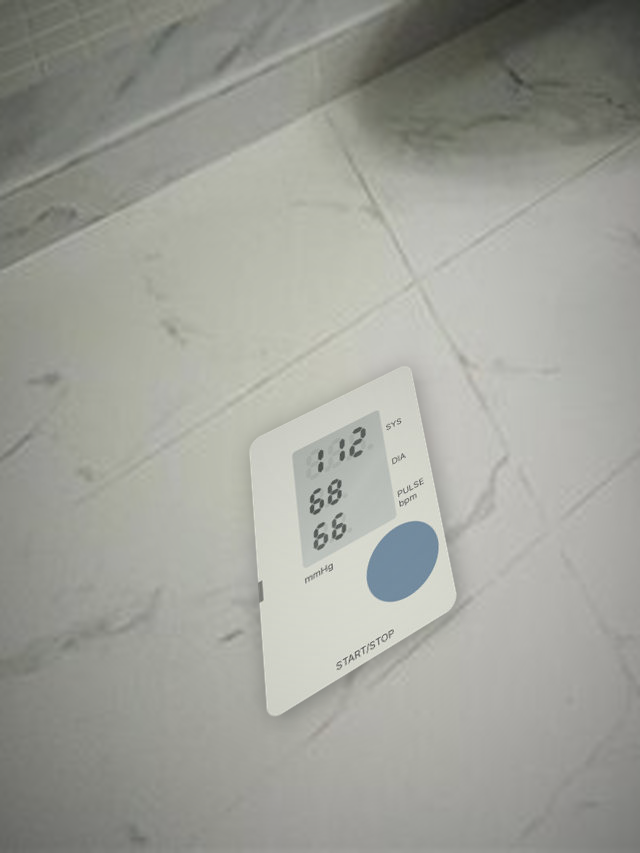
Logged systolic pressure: 112 mmHg
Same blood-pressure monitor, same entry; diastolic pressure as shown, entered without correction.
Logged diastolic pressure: 68 mmHg
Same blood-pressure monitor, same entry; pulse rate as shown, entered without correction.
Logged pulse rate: 66 bpm
